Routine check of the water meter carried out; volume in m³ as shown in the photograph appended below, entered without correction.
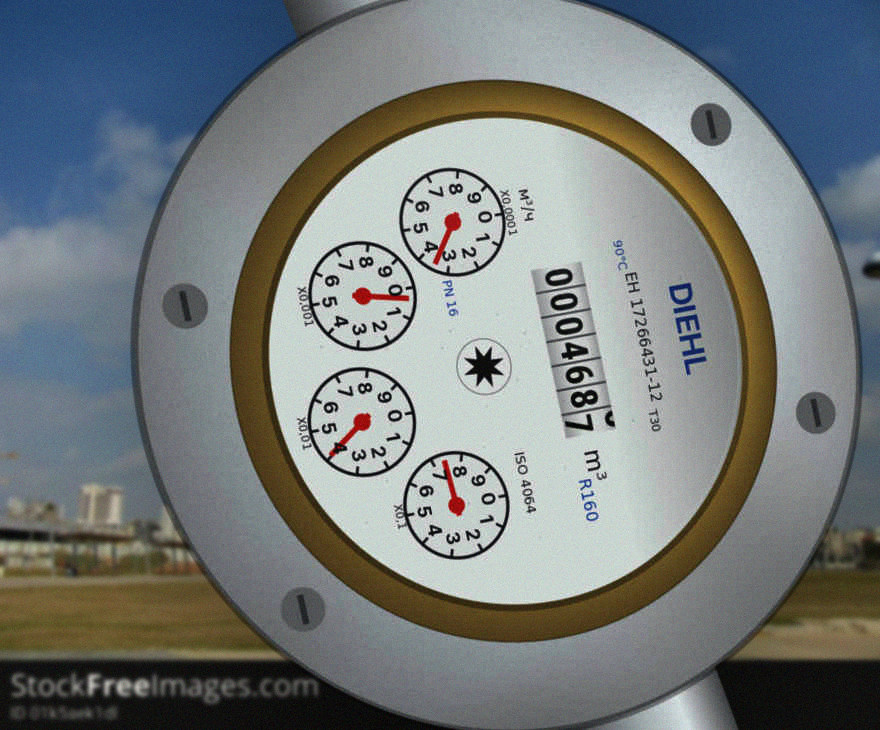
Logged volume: 4686.7403 m³
